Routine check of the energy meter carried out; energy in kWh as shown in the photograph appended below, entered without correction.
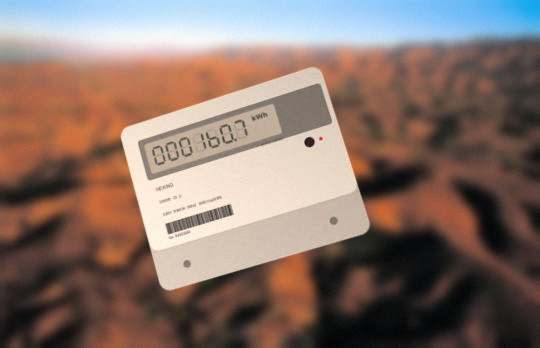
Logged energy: 160.7 kWh
